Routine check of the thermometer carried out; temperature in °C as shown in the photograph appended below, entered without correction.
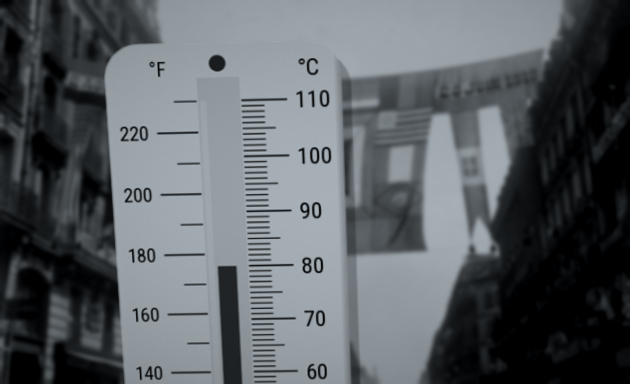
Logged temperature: 80 °C
